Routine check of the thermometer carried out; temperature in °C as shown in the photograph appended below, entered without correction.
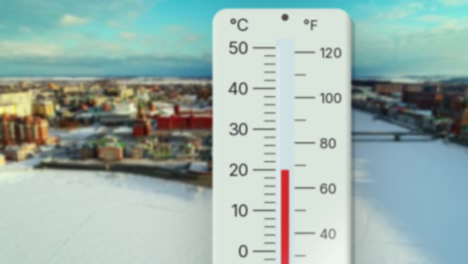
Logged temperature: 20 °C
